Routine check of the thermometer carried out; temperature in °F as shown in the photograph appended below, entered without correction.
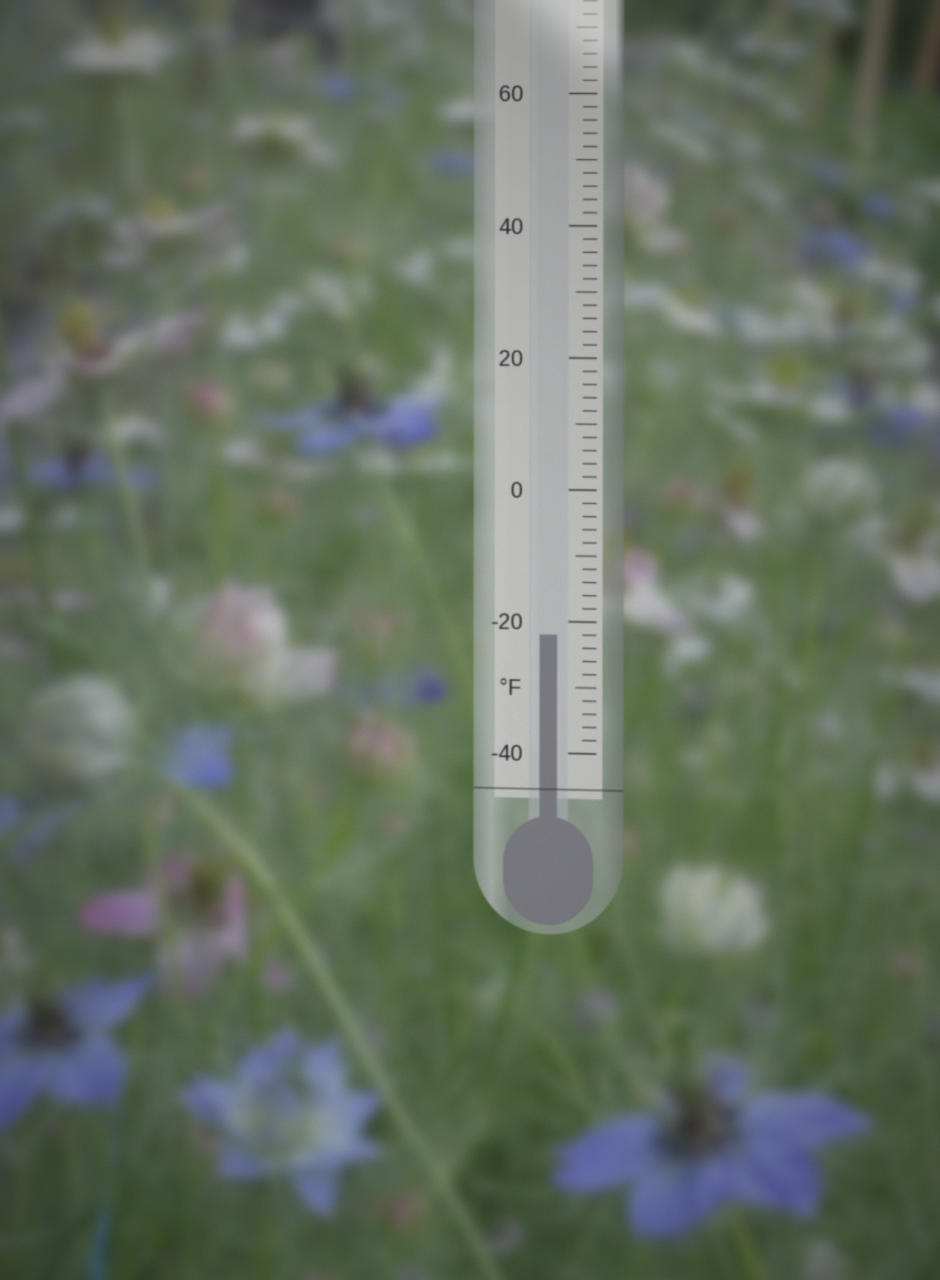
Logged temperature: -22 °F
